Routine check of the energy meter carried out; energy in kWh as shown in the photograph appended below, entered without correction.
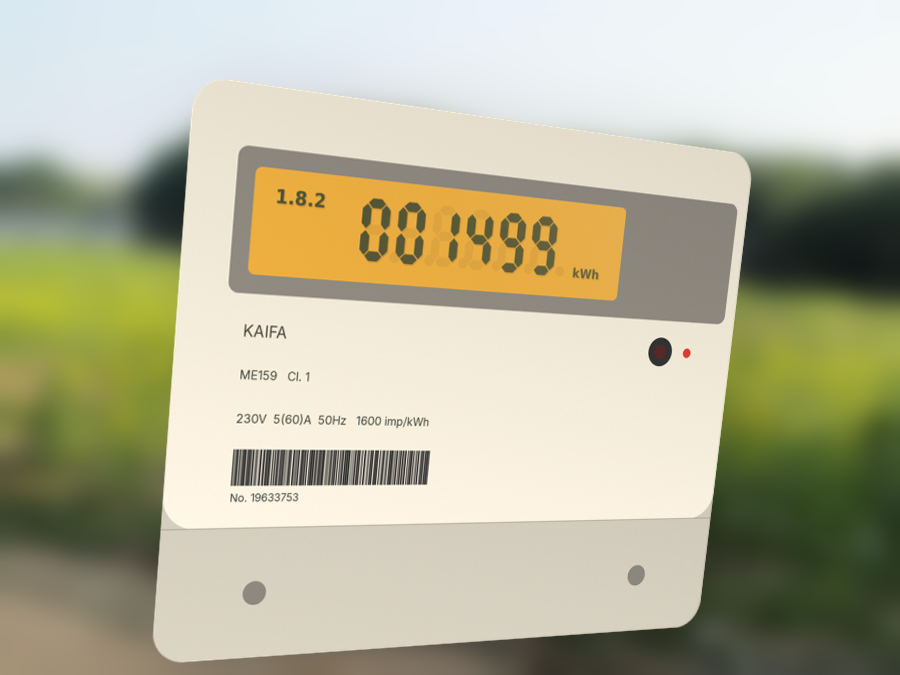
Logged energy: 1499 kWh
